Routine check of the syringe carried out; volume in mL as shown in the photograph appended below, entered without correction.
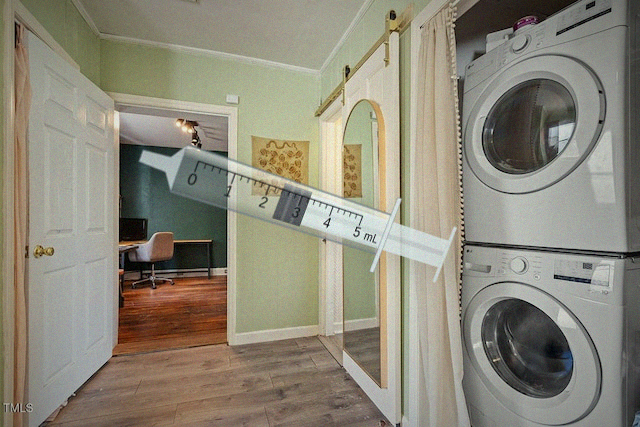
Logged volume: 2.4 mL
